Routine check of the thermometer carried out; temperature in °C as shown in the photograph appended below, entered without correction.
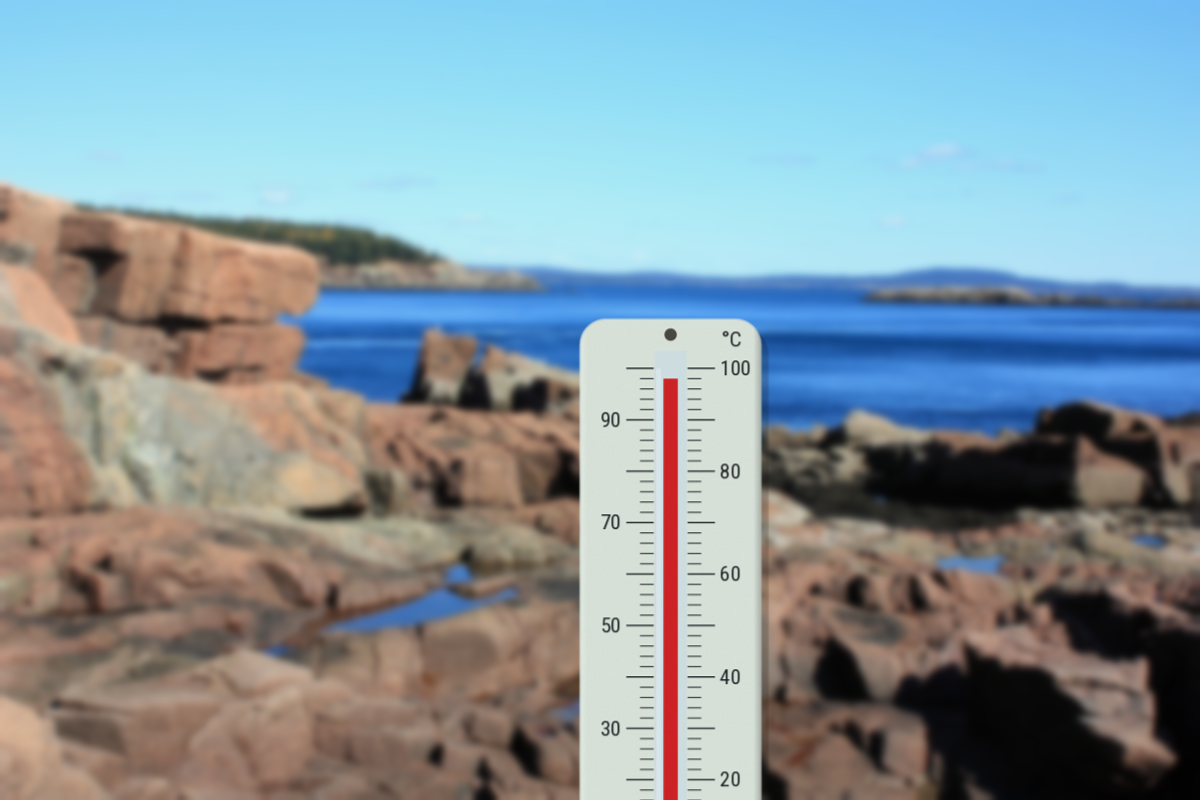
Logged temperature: 98 °C
